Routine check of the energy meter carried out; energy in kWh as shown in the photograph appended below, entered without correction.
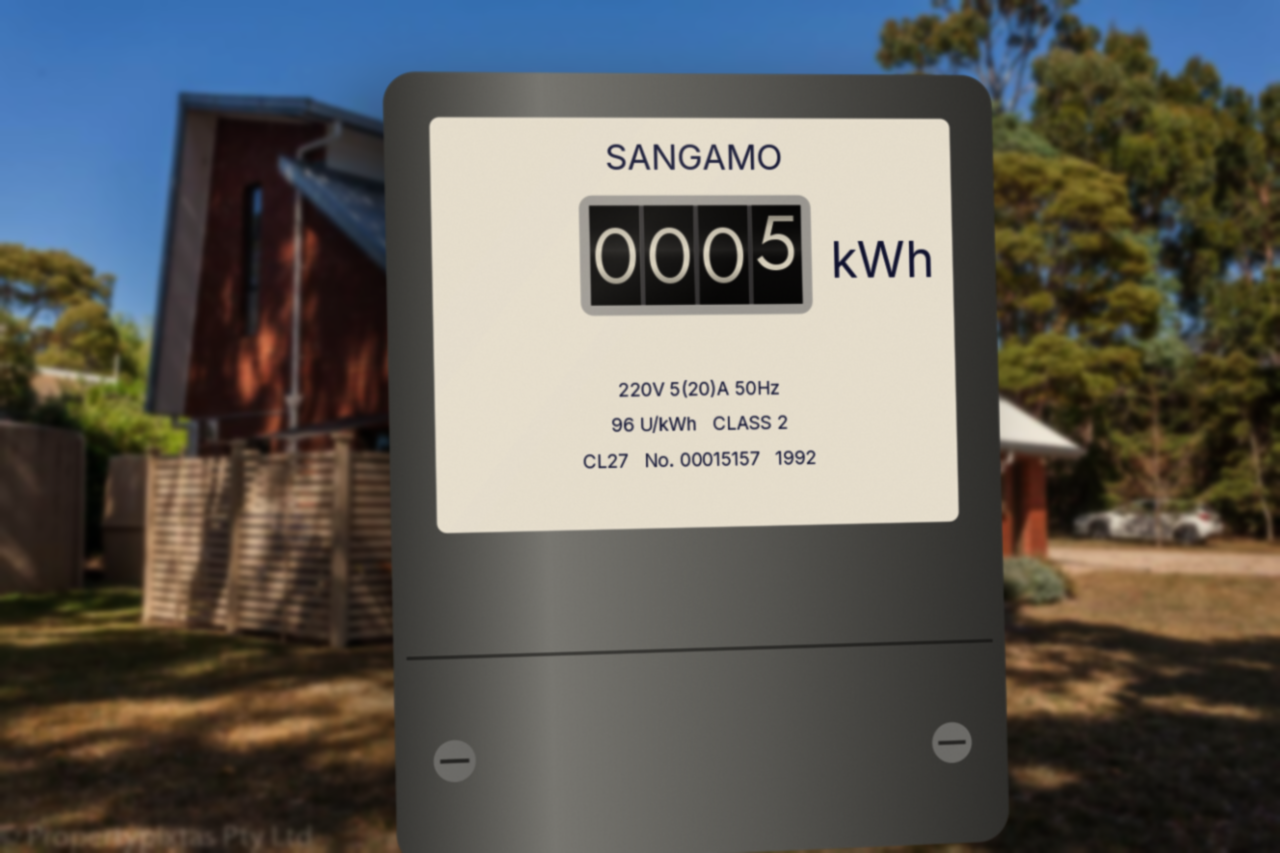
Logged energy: 5 kWh
